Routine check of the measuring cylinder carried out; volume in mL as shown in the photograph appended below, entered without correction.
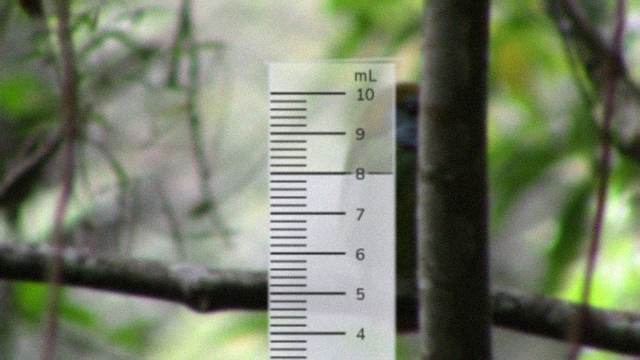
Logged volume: 8 mL
